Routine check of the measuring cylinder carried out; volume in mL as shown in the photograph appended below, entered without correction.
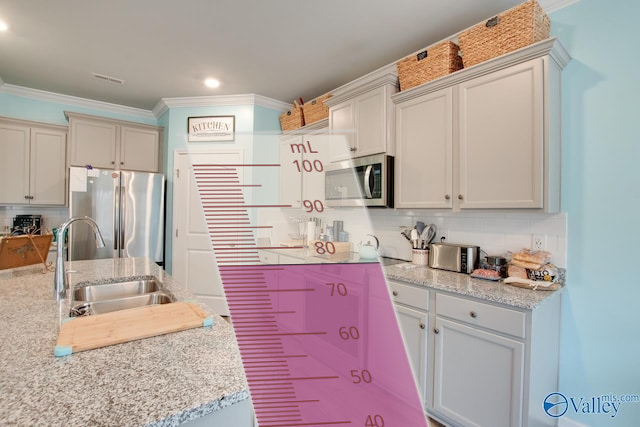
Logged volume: 76 mL
